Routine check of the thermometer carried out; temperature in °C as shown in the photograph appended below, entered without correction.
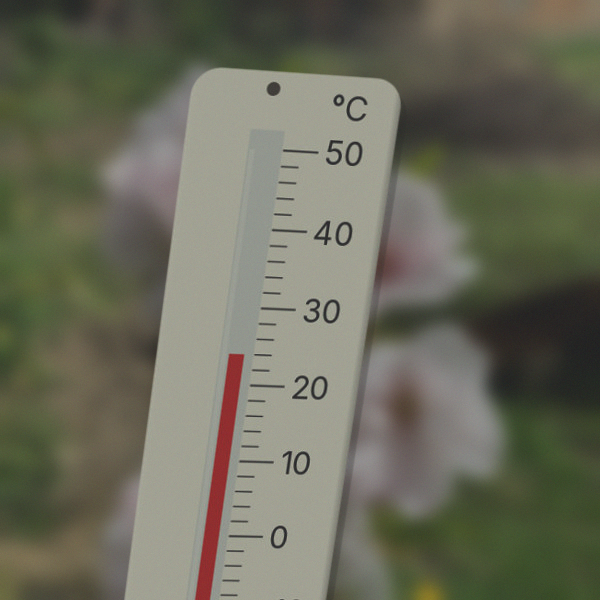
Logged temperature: 24 °C
